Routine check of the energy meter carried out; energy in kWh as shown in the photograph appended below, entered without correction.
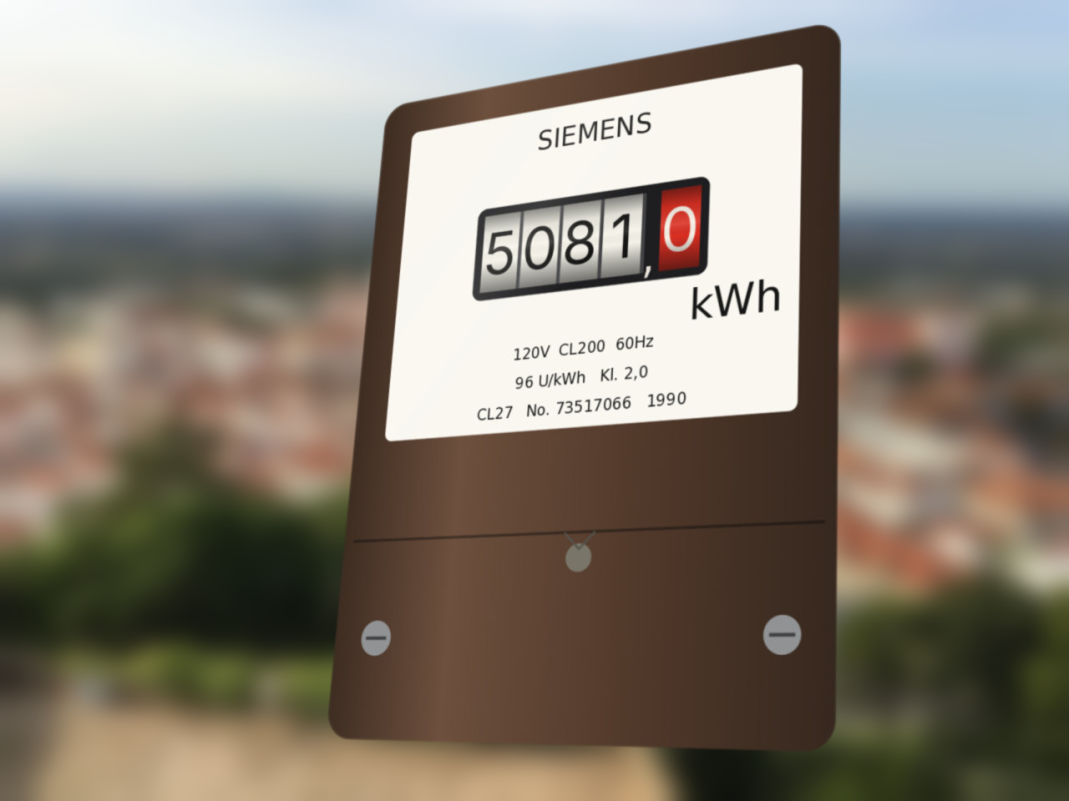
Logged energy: 5081.0 kWh
